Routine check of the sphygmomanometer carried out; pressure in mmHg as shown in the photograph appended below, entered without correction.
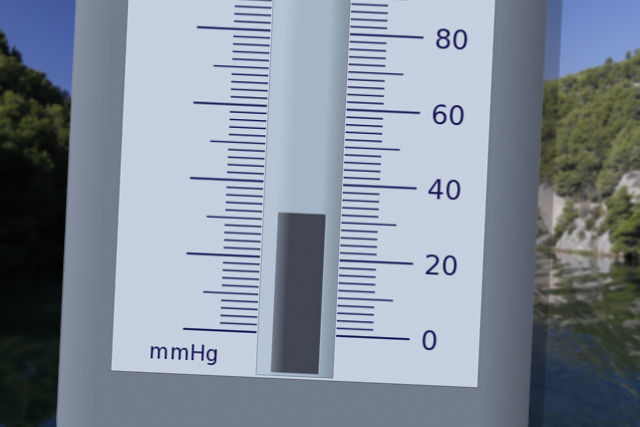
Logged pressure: 32 mmHg
